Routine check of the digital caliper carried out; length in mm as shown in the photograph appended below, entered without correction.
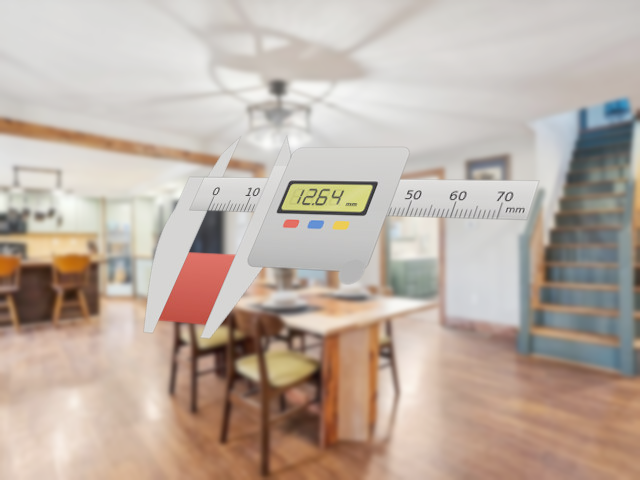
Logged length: 12.64 mm
